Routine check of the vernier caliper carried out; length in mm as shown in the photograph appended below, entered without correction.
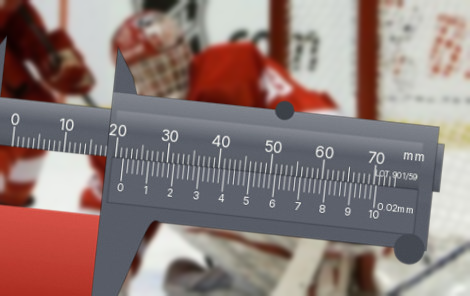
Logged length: 21.5 mm
